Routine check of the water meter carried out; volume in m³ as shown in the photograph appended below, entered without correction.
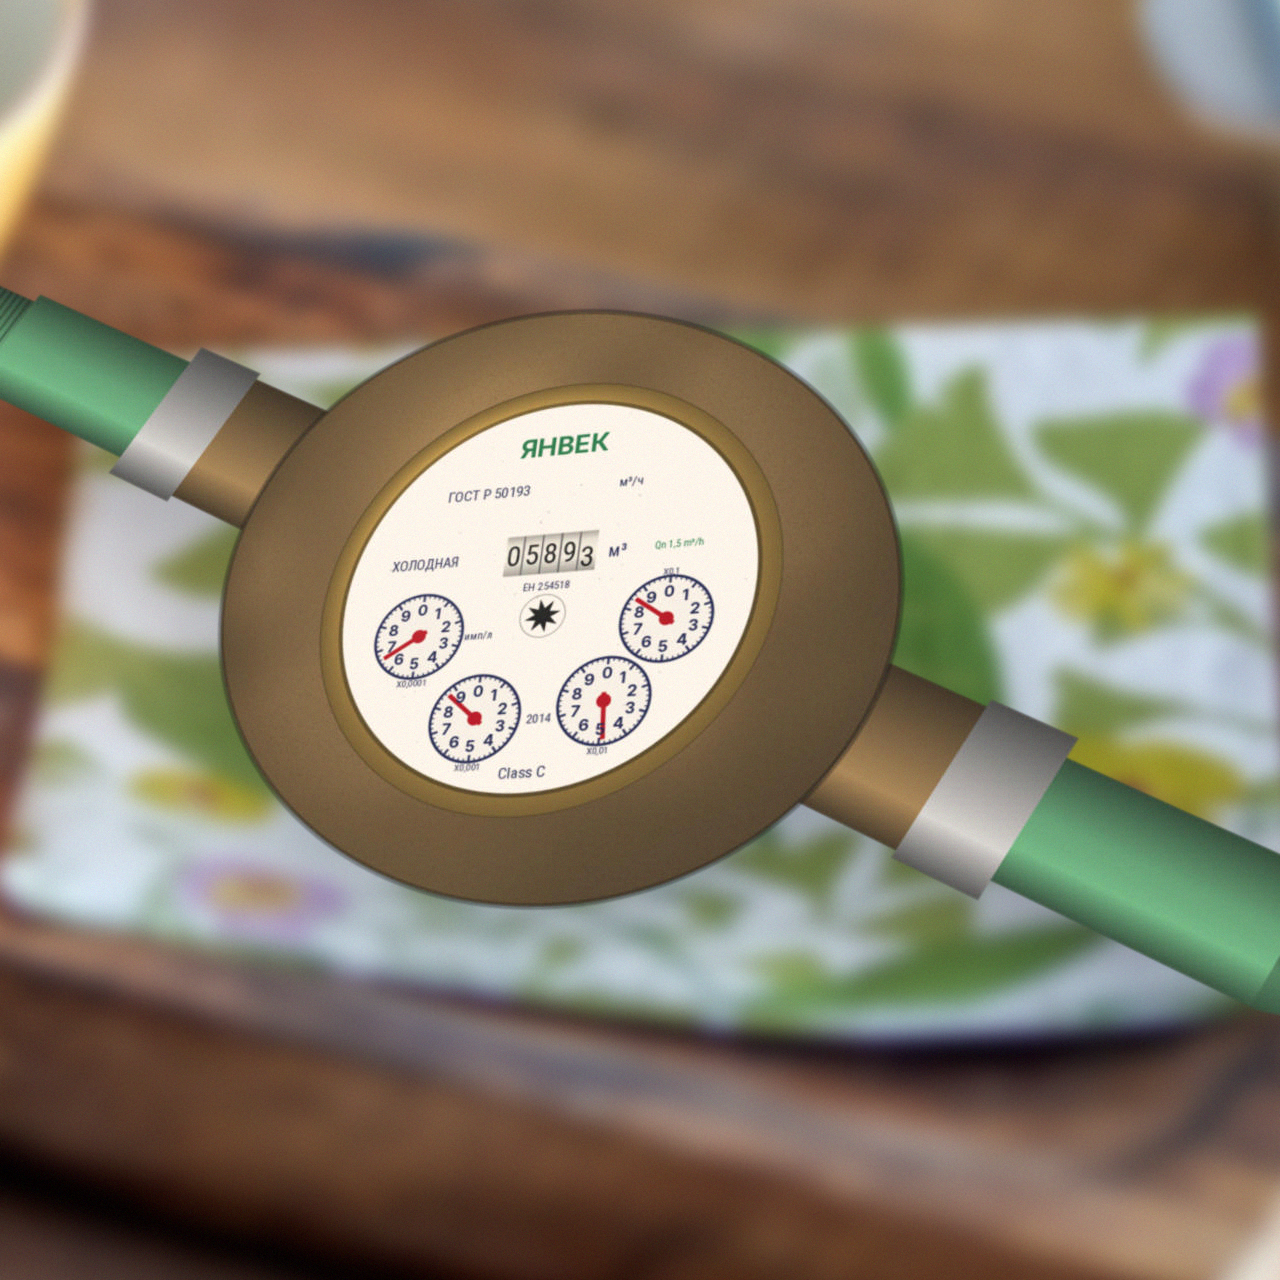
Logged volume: 5892.8486 m³
